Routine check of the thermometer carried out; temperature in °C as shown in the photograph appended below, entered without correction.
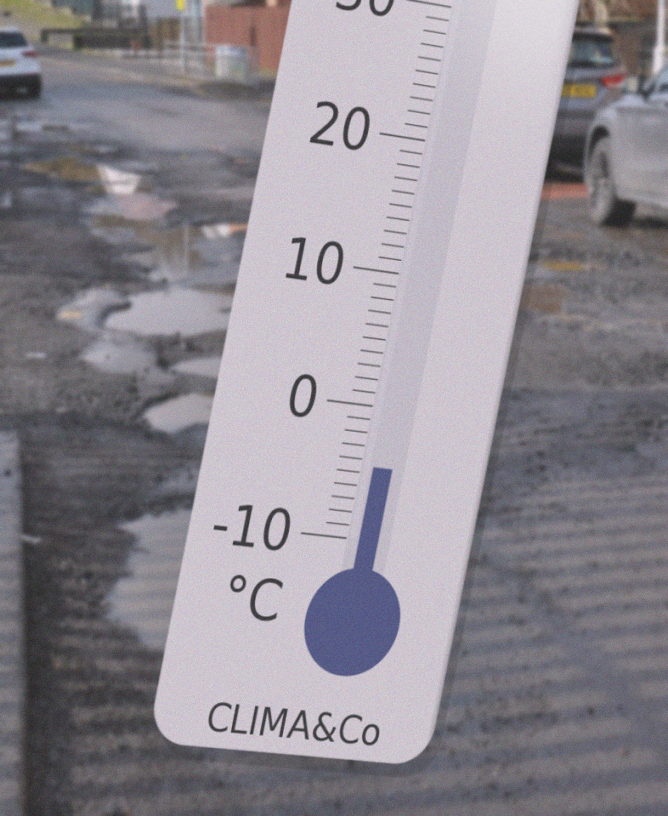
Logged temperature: -4.5 °C
